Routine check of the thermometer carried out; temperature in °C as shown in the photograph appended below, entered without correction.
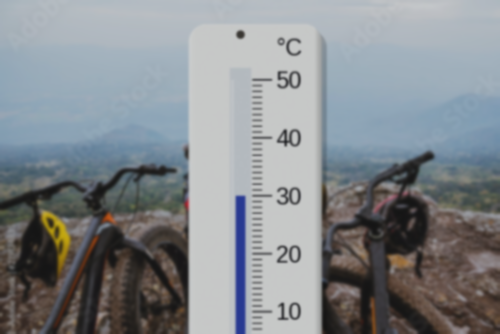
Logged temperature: 30 °C
